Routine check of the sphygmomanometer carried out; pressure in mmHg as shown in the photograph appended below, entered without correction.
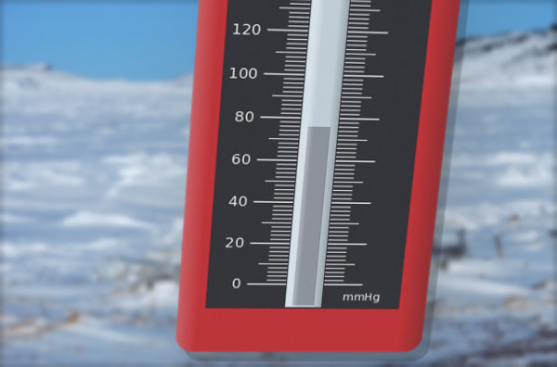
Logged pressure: 76 mmHg
